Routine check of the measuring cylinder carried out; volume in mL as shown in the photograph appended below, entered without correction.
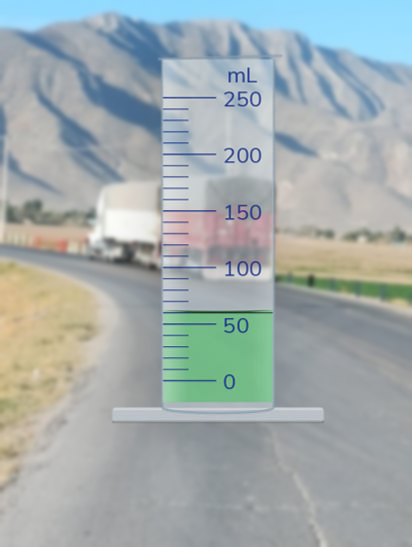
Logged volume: 60 mL
